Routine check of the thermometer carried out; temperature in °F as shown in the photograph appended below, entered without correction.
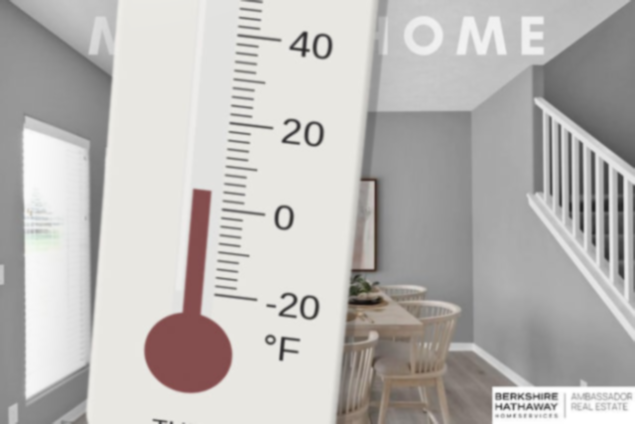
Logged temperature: 4 °F
